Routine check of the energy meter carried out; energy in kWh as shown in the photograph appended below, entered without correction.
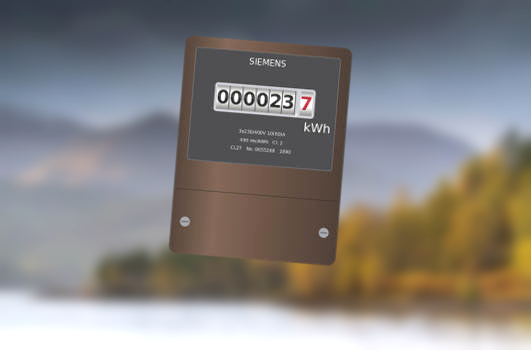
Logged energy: 23.7 kWh
